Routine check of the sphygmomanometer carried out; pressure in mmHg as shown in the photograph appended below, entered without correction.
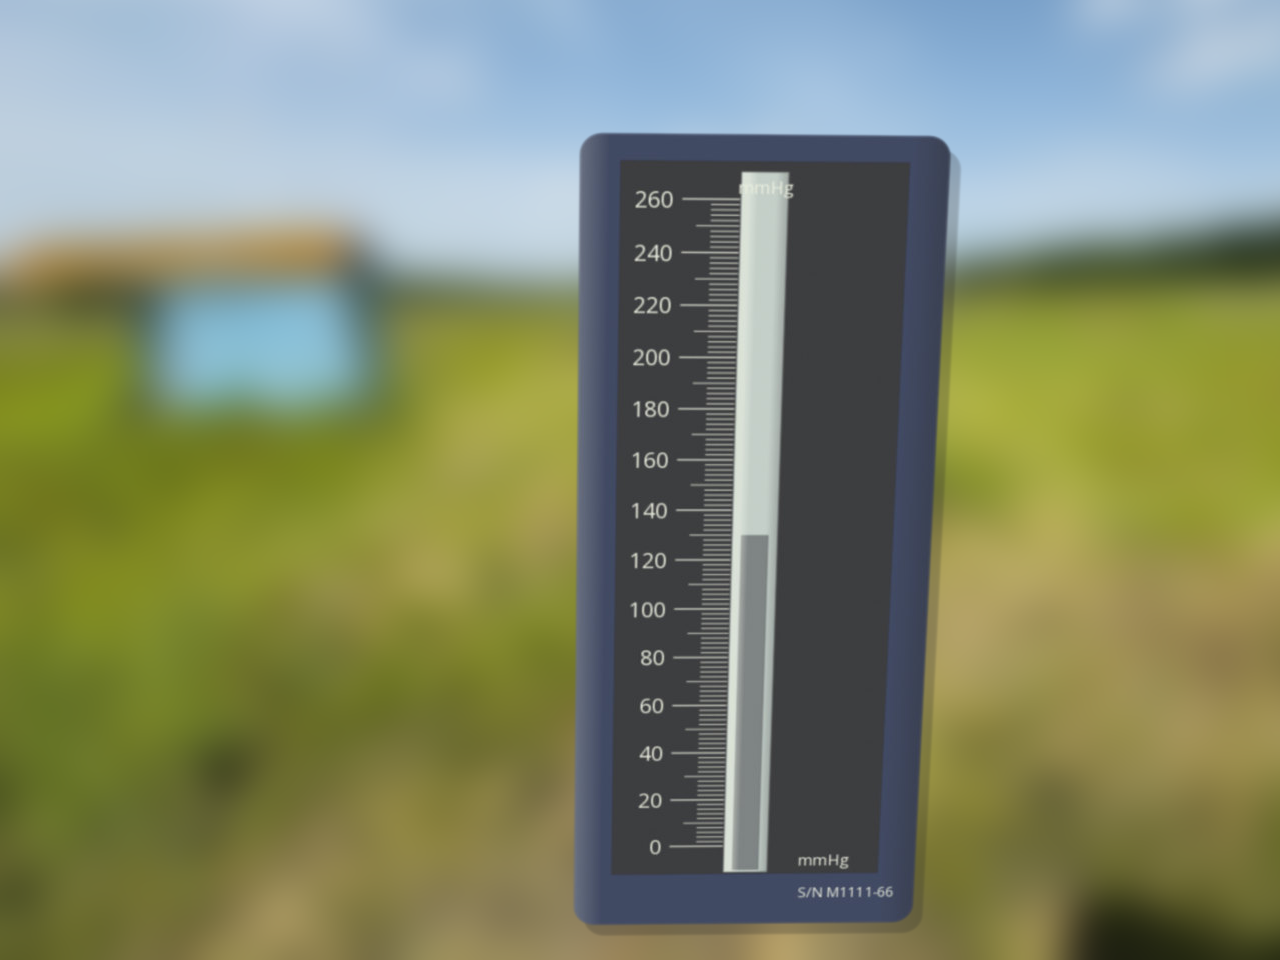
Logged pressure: 130 mmHg
